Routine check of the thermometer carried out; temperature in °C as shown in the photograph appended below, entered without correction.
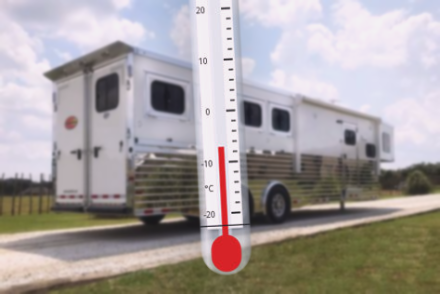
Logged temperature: -7 °C
